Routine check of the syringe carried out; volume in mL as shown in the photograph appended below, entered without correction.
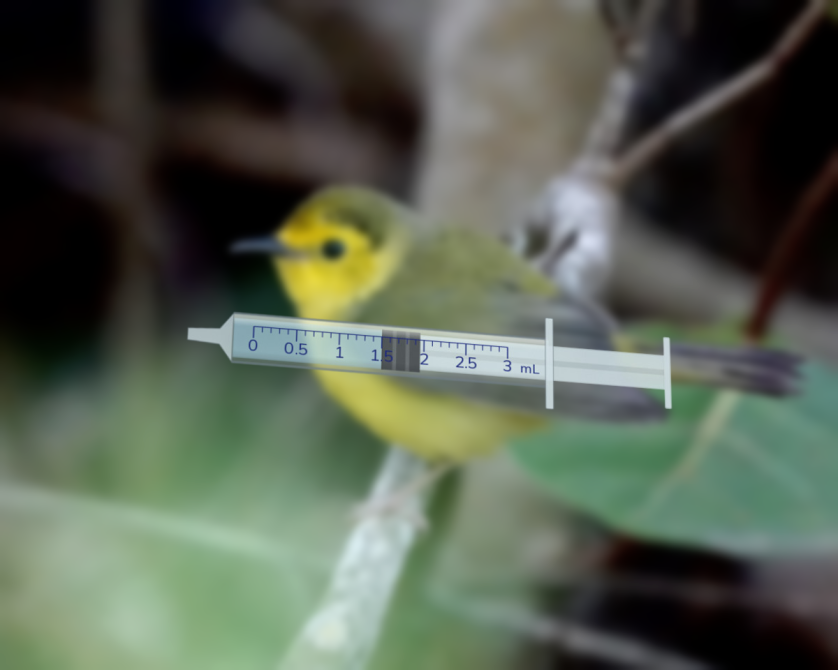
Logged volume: 1.5 mL
